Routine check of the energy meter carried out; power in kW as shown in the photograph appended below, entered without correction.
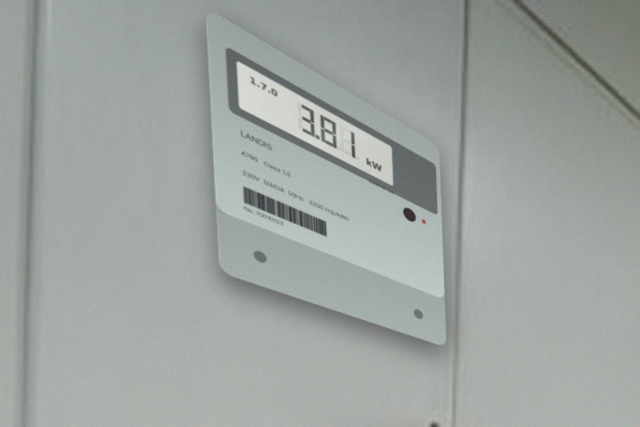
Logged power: 3.81 kW
